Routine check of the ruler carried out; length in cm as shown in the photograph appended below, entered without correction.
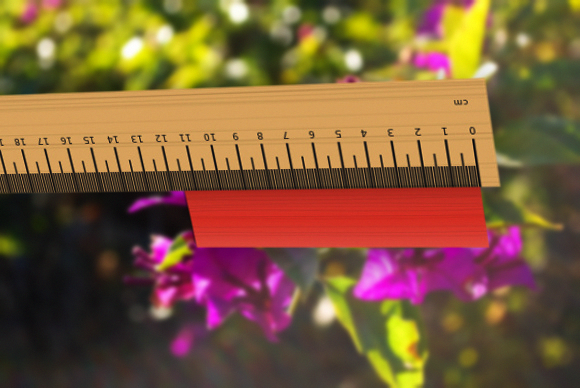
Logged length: 11.5 cm
